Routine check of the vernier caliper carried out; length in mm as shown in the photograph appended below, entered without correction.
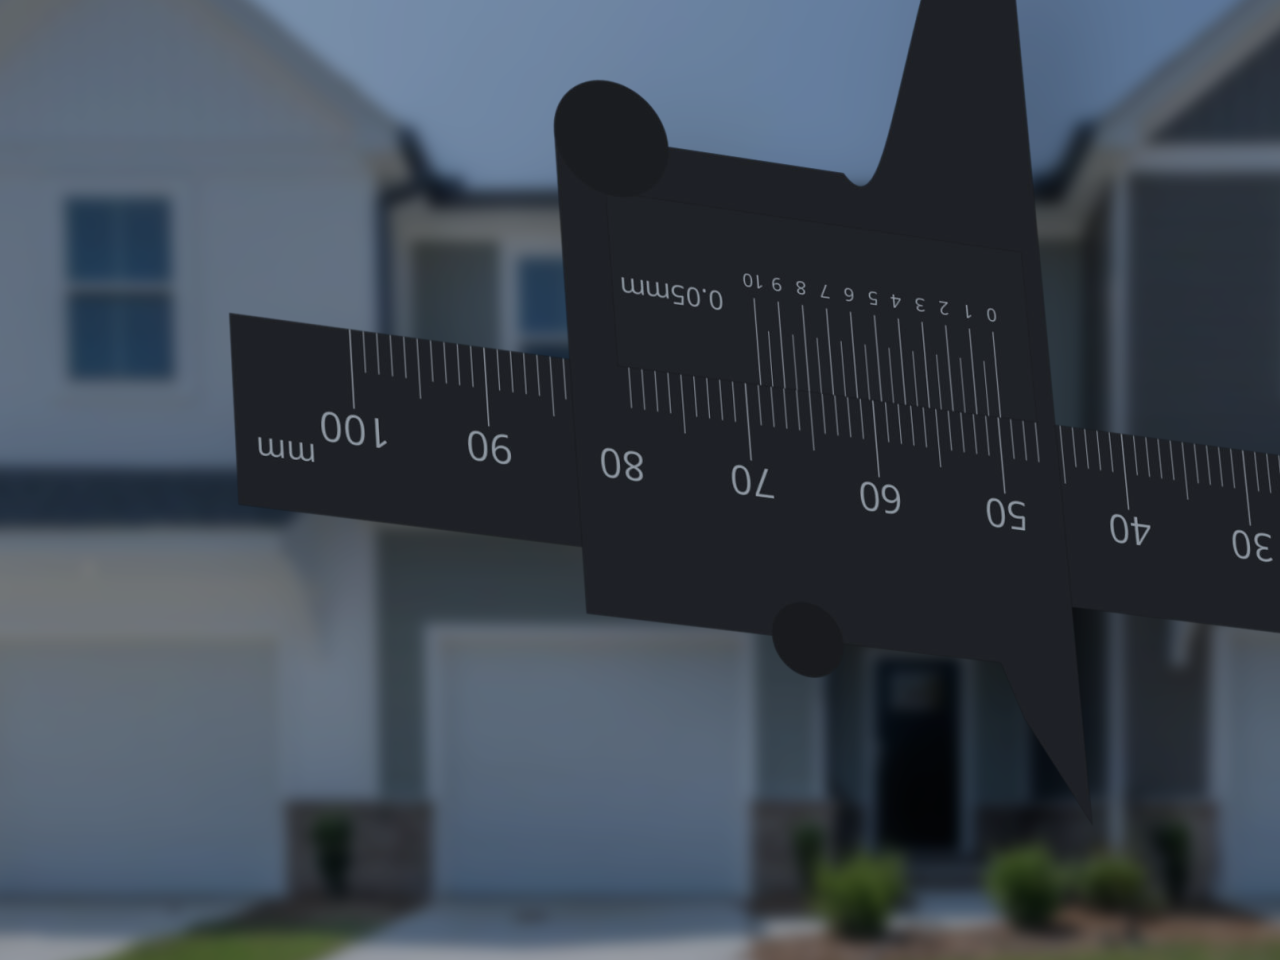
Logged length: 49.8 mm
